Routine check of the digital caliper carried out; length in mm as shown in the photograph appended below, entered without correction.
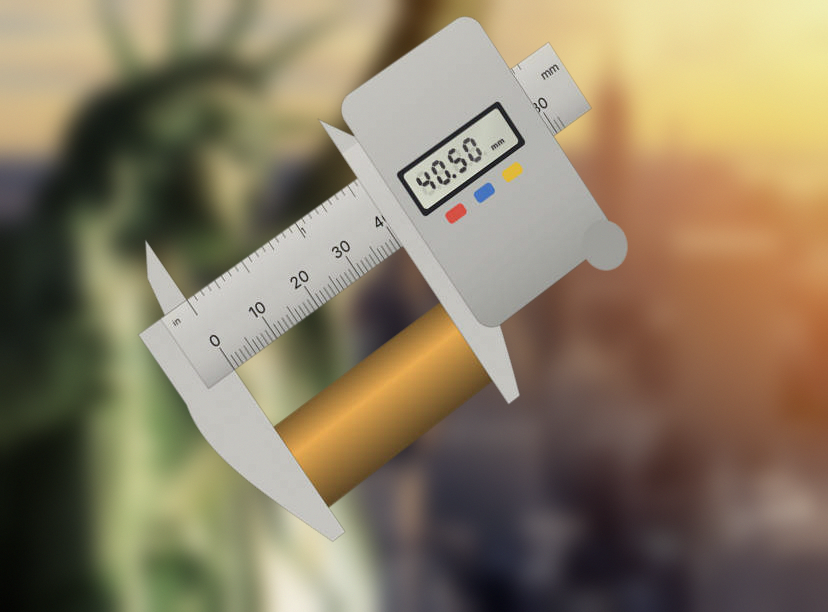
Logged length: 40.50 mm
